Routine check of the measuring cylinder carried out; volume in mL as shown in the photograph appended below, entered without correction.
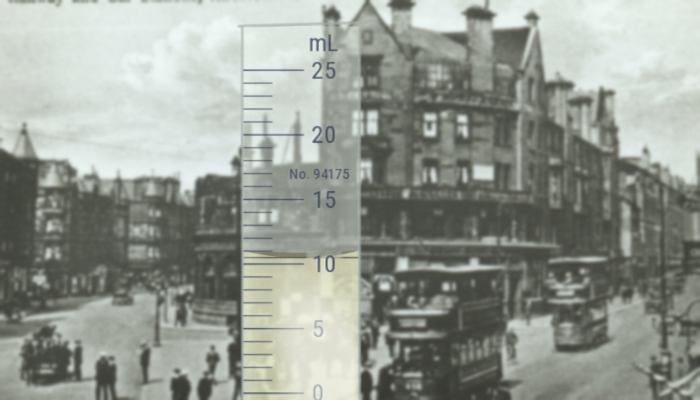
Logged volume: 10.5 mL
